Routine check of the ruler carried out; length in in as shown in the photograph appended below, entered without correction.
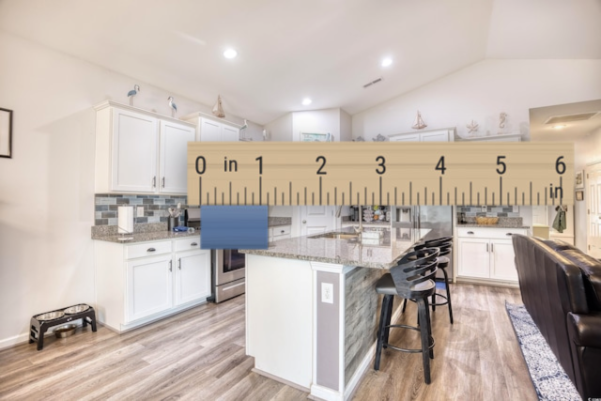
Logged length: 1.125 in
